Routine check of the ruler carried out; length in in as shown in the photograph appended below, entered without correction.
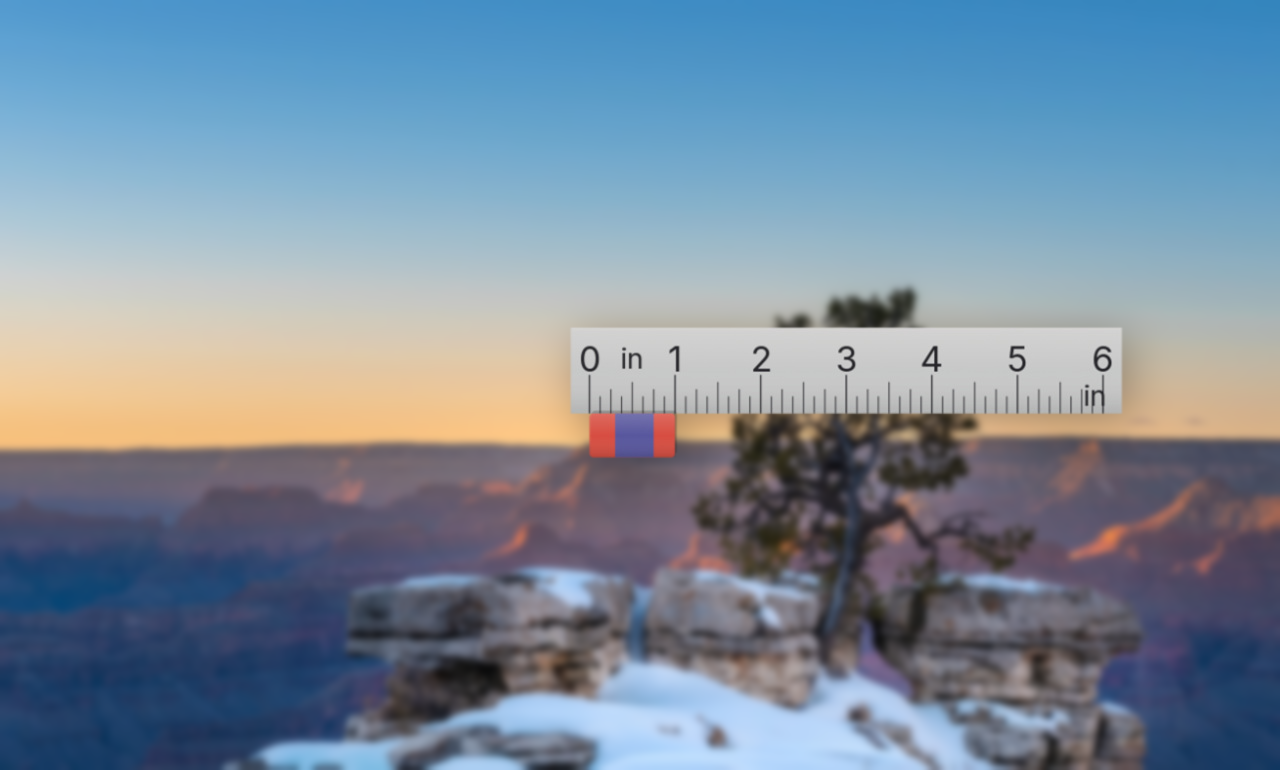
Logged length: 1 in
